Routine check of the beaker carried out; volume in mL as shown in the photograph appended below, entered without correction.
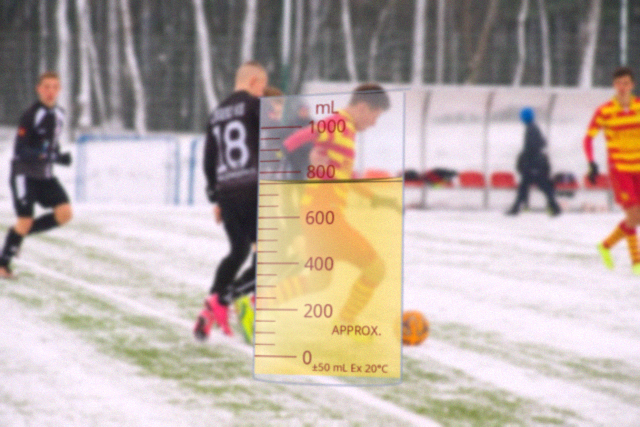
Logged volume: 750 mL
